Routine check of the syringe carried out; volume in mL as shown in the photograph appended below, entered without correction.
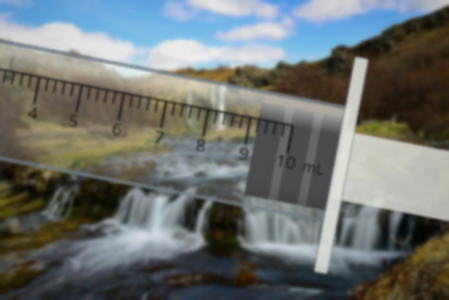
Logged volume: 9.2 mL
